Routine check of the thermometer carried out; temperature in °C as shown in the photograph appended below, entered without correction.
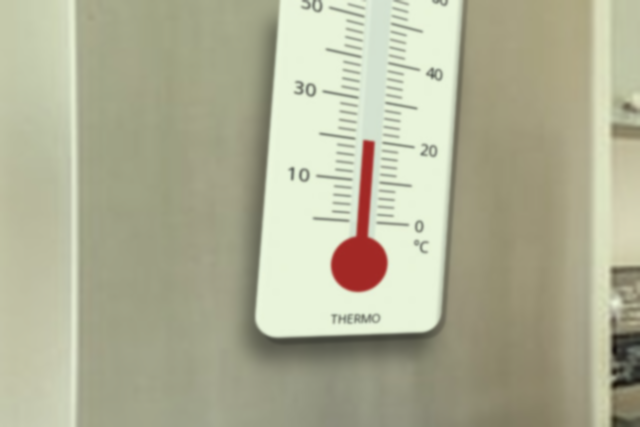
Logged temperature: 20 °C
